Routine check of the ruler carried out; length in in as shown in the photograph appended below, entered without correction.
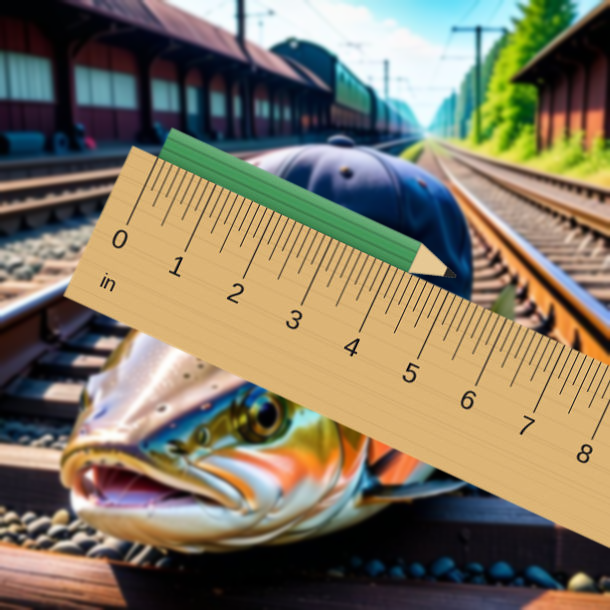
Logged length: 5 in
